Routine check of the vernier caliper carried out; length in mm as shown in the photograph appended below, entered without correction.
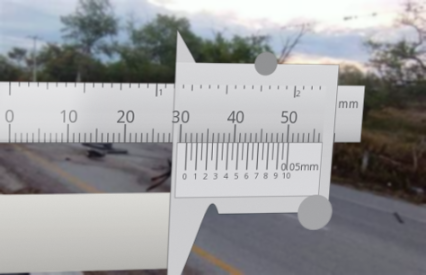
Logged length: 31.2 mm
